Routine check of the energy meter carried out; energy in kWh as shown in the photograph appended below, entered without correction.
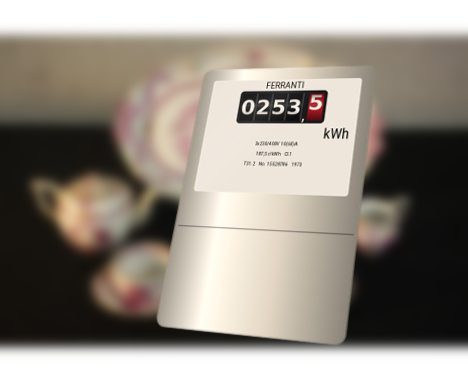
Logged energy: 253.5 kWh
